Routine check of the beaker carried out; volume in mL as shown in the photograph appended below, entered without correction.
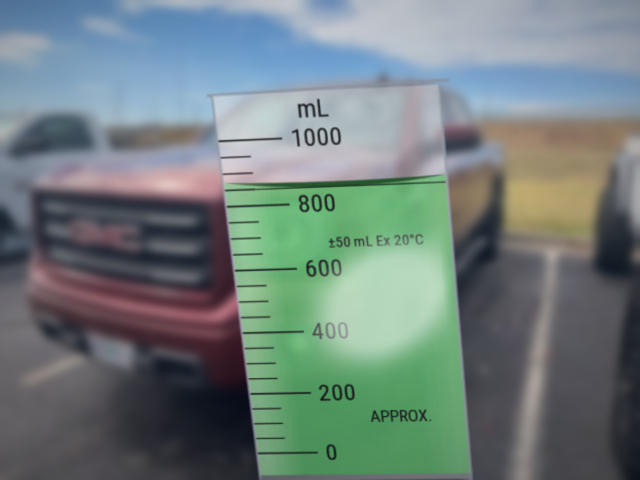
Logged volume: 850 mL
